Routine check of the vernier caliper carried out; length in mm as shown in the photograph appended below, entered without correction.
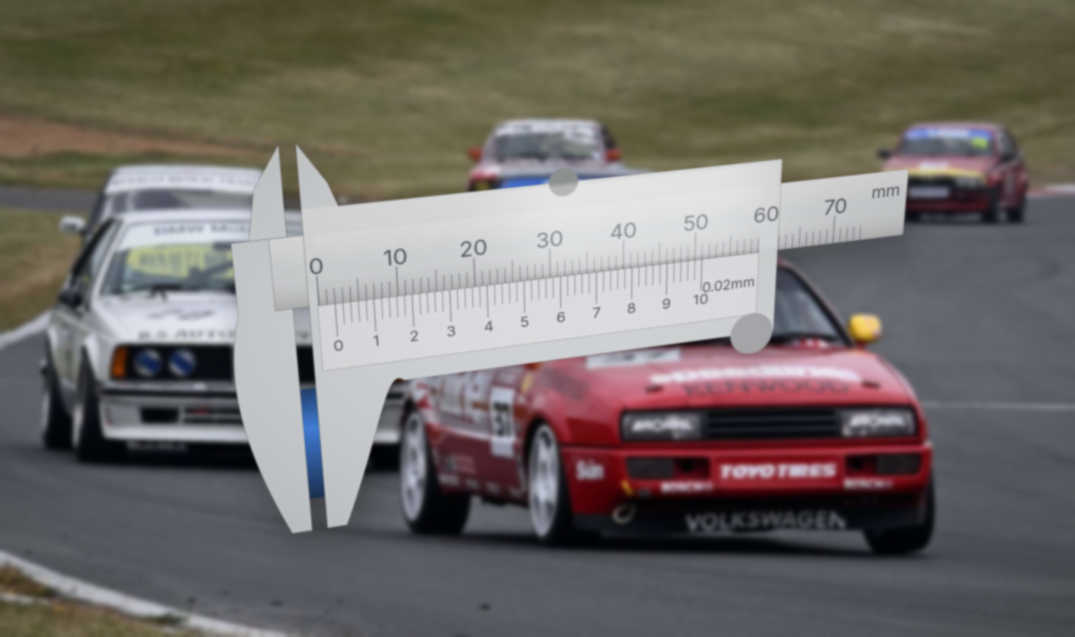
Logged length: 2.0 mm
